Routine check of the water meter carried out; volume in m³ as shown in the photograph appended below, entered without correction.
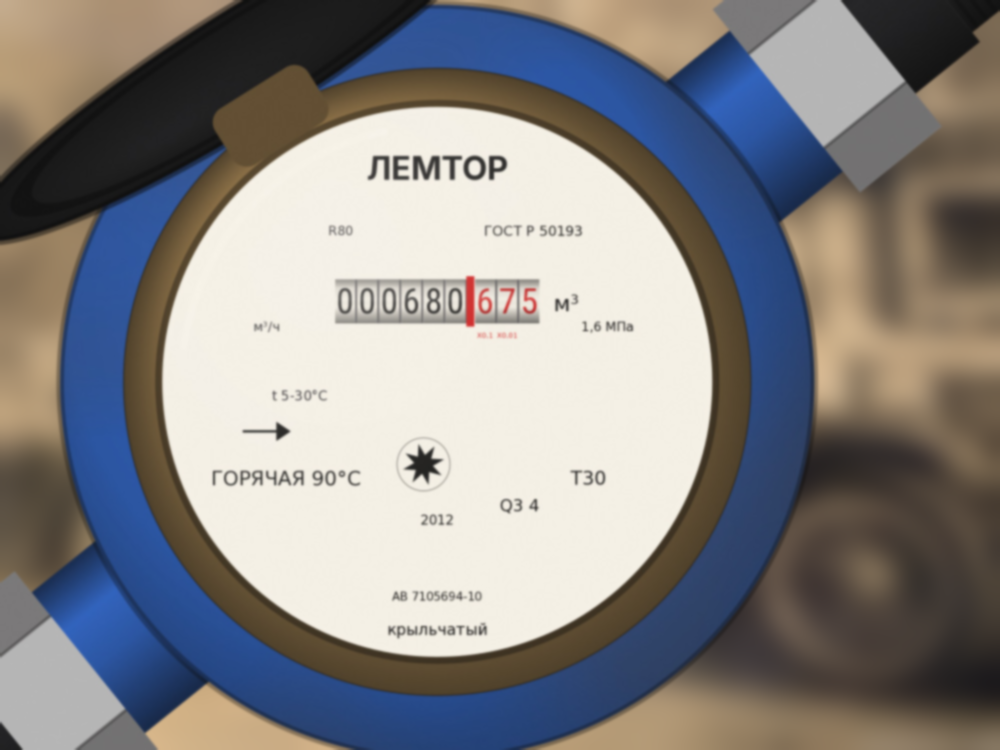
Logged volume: 680.675 m³
